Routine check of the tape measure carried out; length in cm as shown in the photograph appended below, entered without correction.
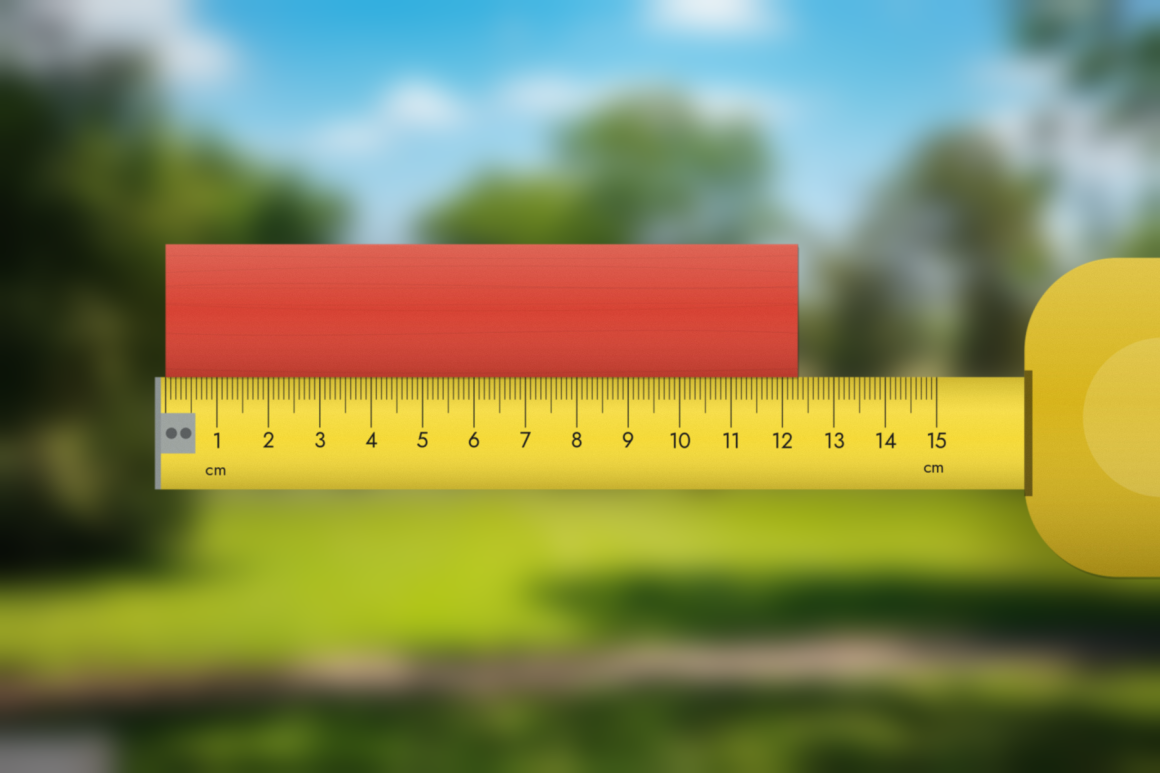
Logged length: 12.3 cm
